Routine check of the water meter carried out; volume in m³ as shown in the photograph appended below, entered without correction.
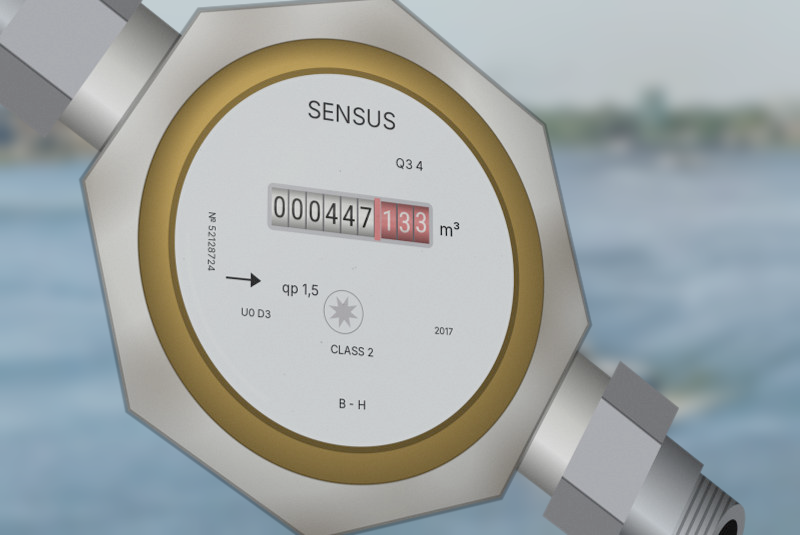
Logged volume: 447.133 m³
